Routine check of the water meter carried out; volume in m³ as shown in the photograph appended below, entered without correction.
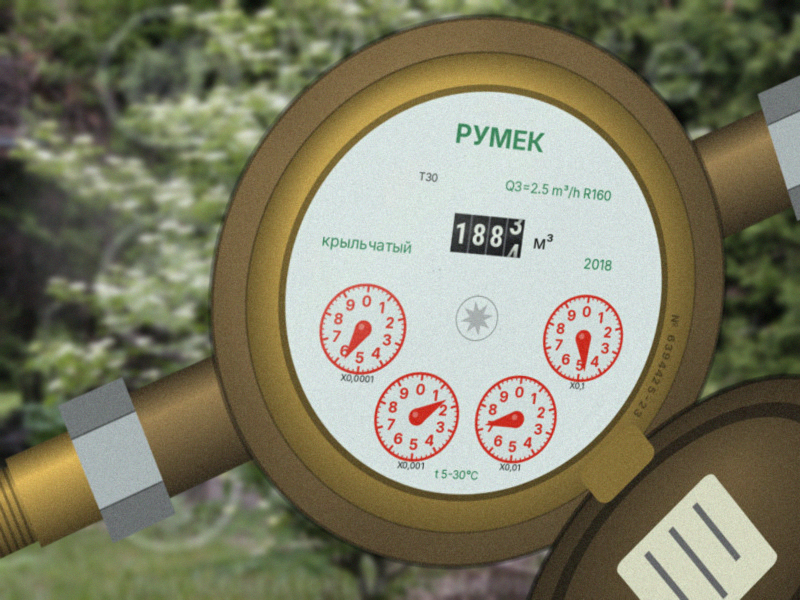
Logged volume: 1883.4715 m³
